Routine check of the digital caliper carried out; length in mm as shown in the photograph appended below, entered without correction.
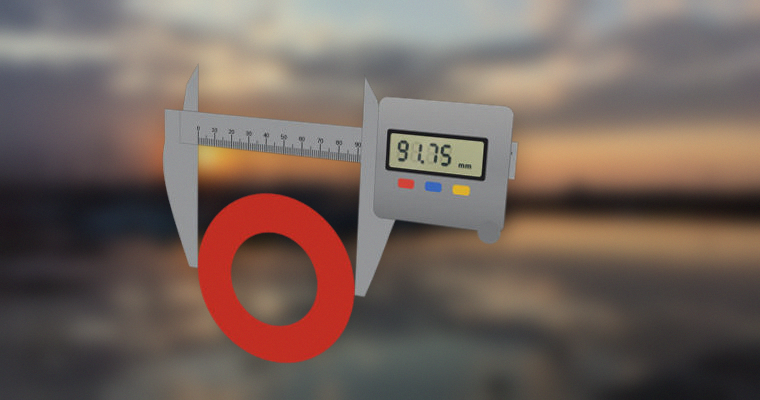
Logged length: 91.75 mm
